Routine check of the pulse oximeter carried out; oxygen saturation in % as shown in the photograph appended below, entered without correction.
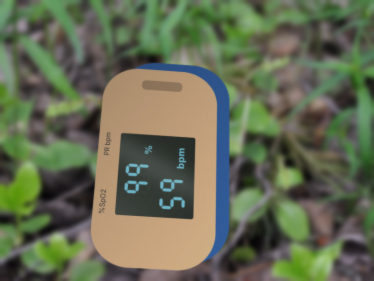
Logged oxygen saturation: 99 %
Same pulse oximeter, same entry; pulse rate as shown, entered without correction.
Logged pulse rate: 59 bpm
